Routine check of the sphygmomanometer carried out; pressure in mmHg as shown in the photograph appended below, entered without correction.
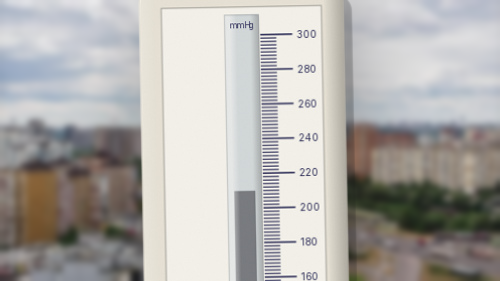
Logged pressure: 210 mmHg
